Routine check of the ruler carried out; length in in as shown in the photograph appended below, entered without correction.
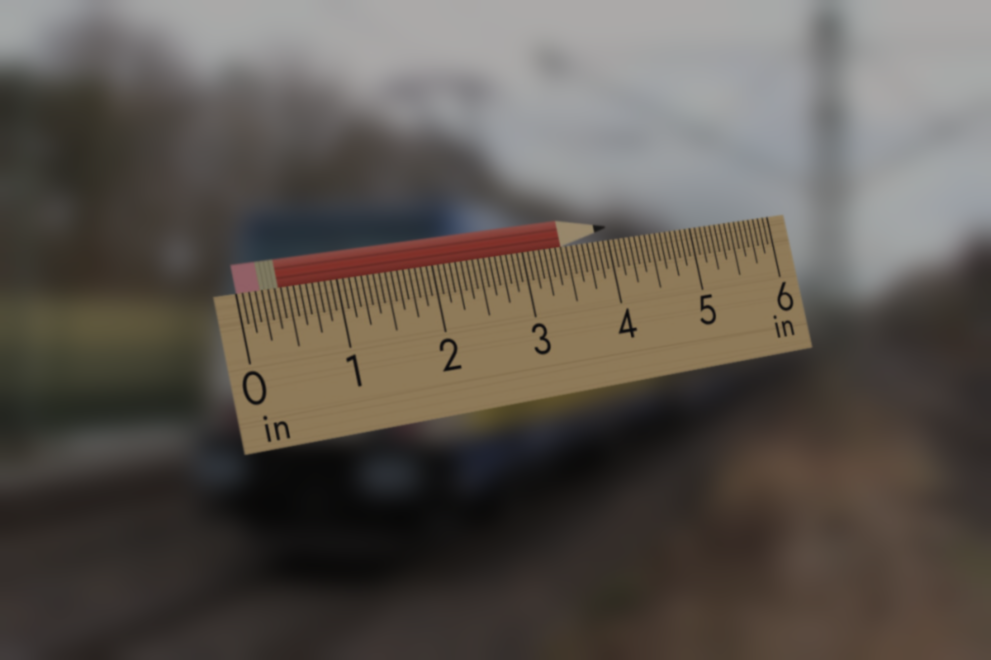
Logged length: 4 in
